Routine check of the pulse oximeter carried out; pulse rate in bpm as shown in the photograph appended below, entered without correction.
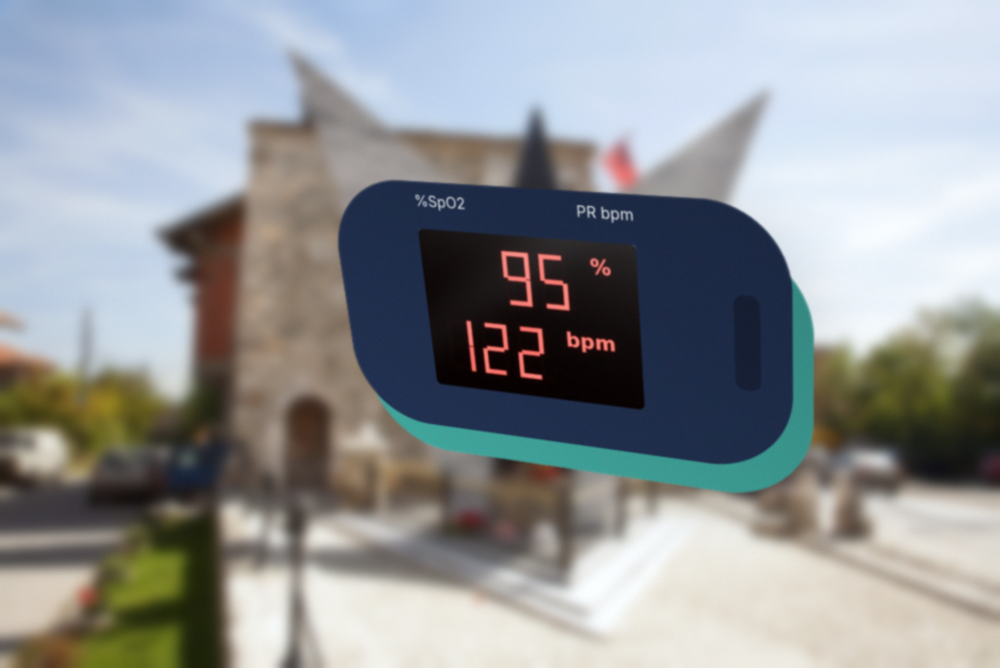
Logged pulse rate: 122 bpm
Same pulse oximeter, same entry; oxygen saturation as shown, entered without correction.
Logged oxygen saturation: 95 %
